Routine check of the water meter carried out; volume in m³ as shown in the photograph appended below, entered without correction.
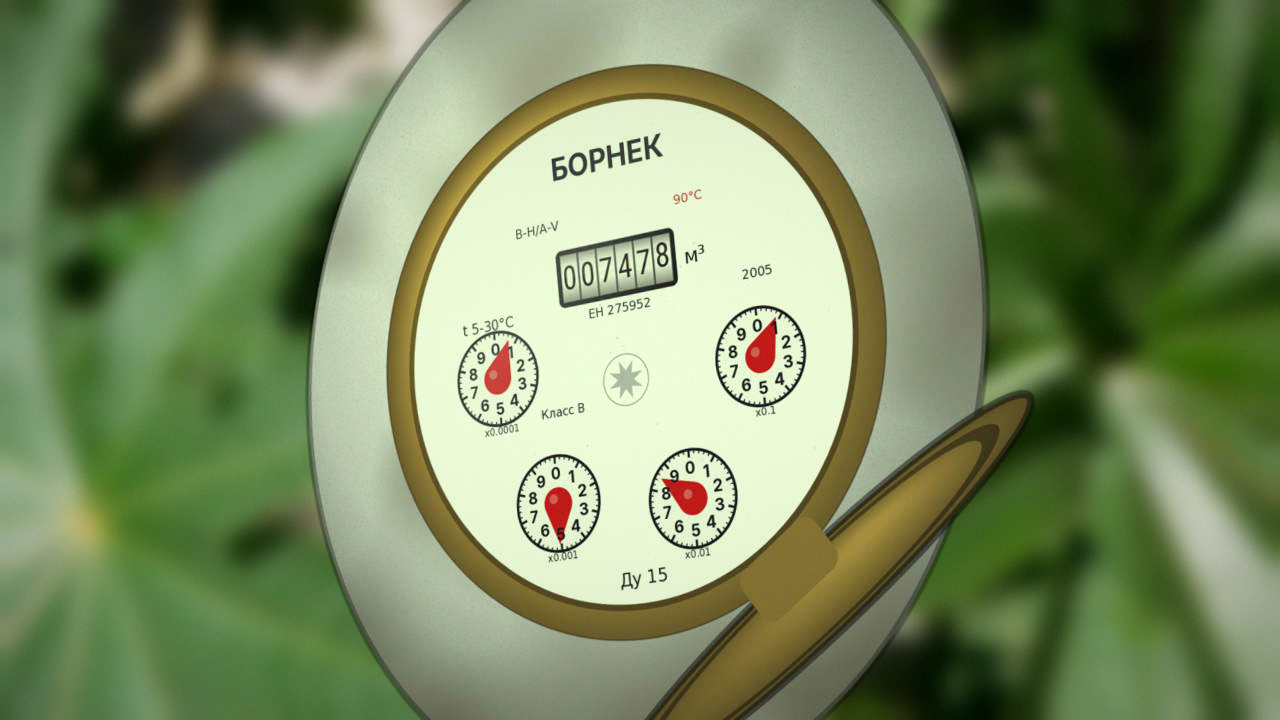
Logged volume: 7478.0850 m³
